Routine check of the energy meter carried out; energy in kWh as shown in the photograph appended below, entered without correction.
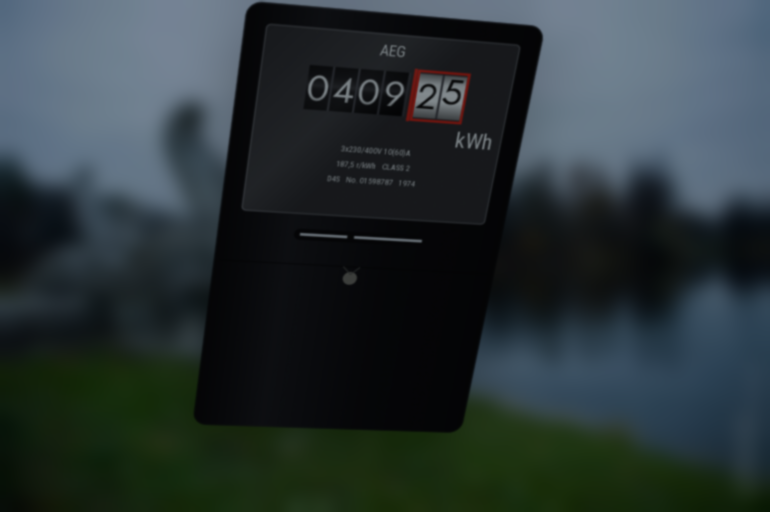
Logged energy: 409.25 kWh
